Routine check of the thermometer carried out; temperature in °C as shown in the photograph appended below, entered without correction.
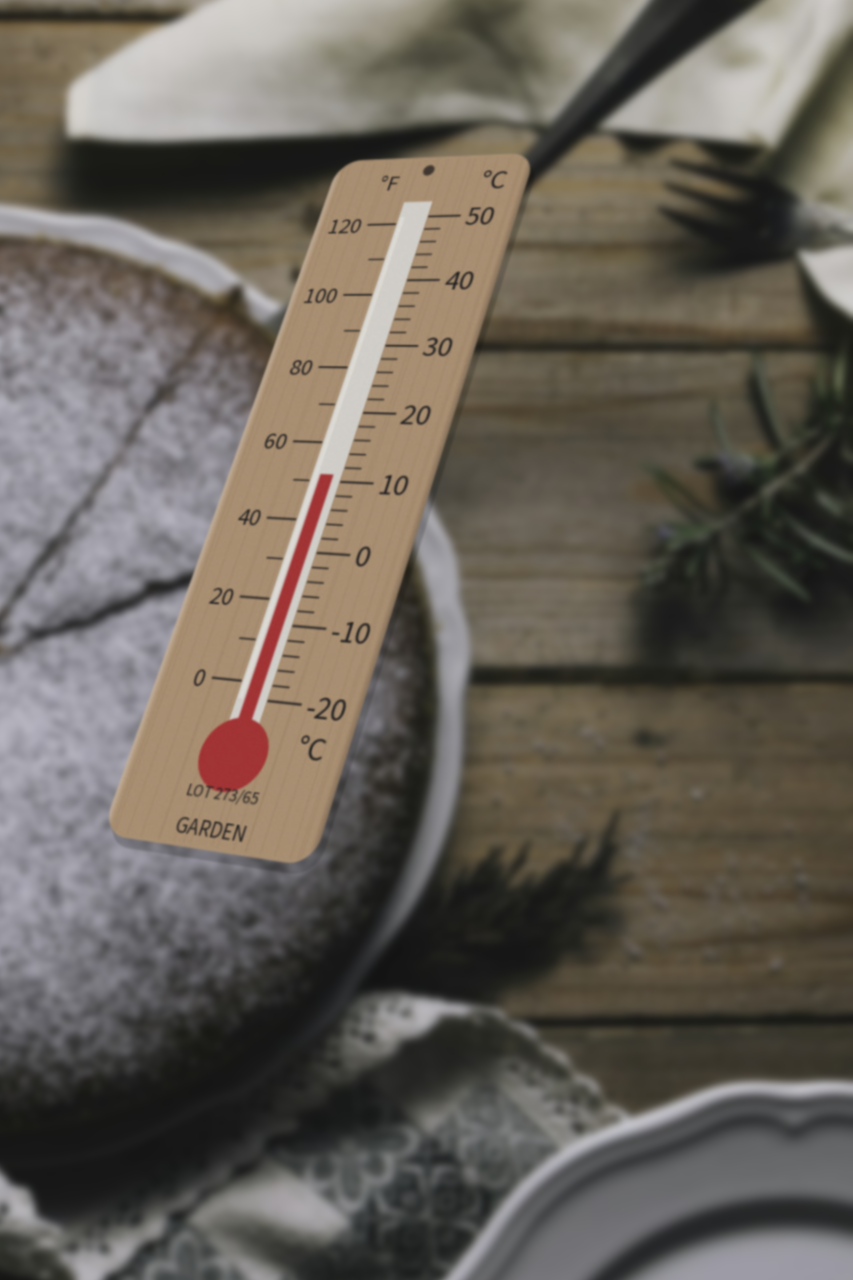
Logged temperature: 11 °C
